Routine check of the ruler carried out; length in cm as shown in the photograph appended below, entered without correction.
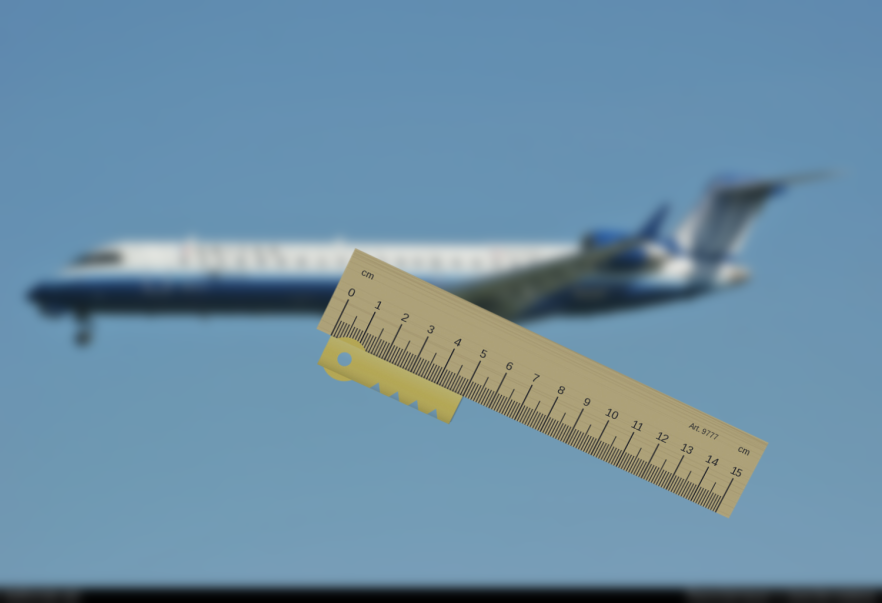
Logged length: 5 cm
